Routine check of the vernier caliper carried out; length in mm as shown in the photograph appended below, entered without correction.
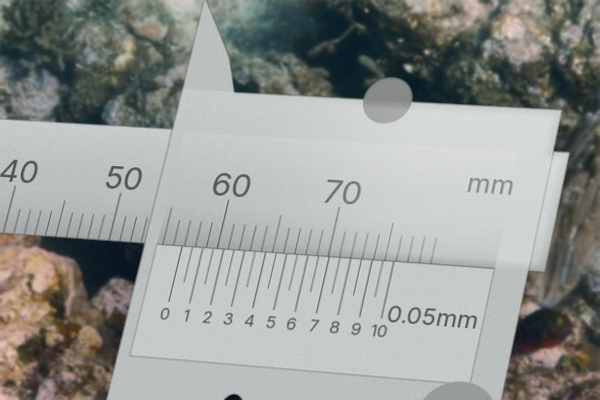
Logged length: 56.8 mm
